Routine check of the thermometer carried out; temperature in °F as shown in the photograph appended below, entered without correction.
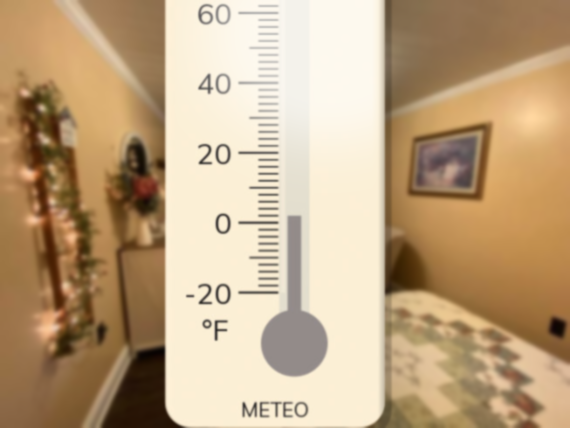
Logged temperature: 2 °F
